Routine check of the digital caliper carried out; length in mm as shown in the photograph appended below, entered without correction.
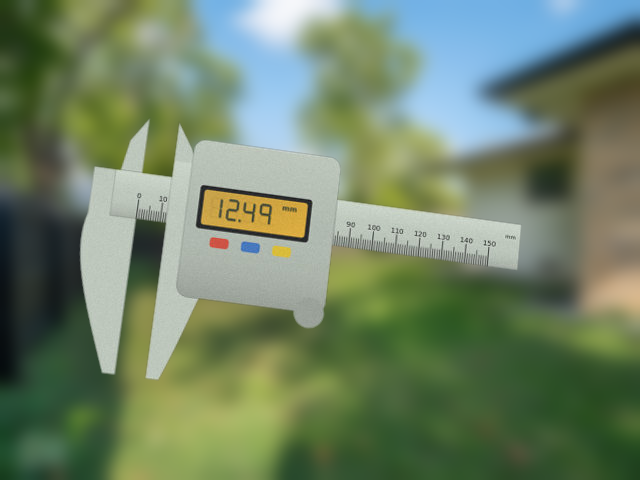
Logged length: 12.49 mm
